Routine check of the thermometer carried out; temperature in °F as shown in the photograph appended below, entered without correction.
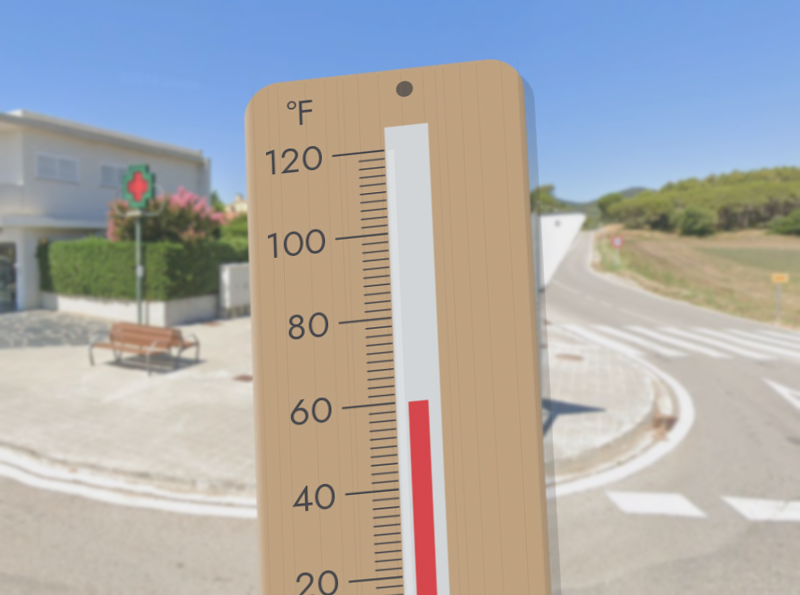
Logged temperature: 60 °F
